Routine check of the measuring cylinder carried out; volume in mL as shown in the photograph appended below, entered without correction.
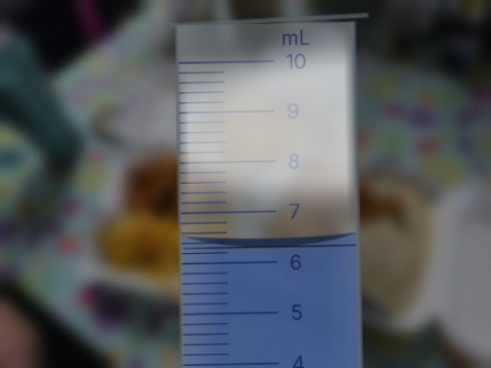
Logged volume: 6.3 mL
